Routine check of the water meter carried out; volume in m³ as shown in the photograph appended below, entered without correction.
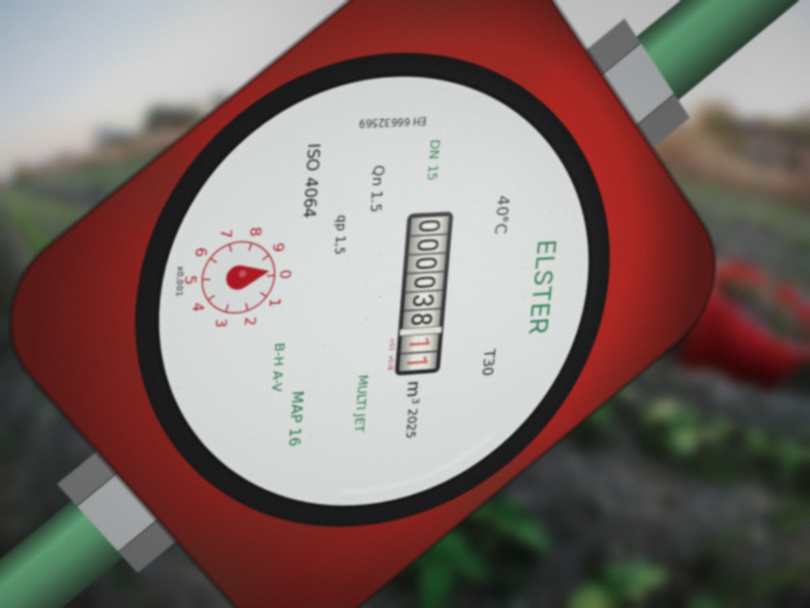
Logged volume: 38.109 m³
